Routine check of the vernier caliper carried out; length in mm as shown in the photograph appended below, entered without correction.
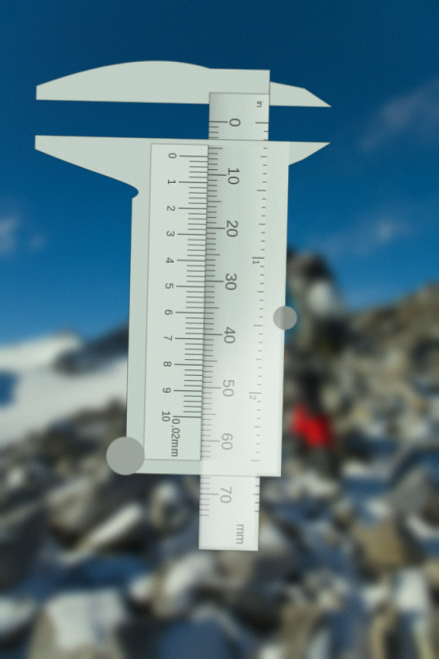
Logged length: 6.6 mm
